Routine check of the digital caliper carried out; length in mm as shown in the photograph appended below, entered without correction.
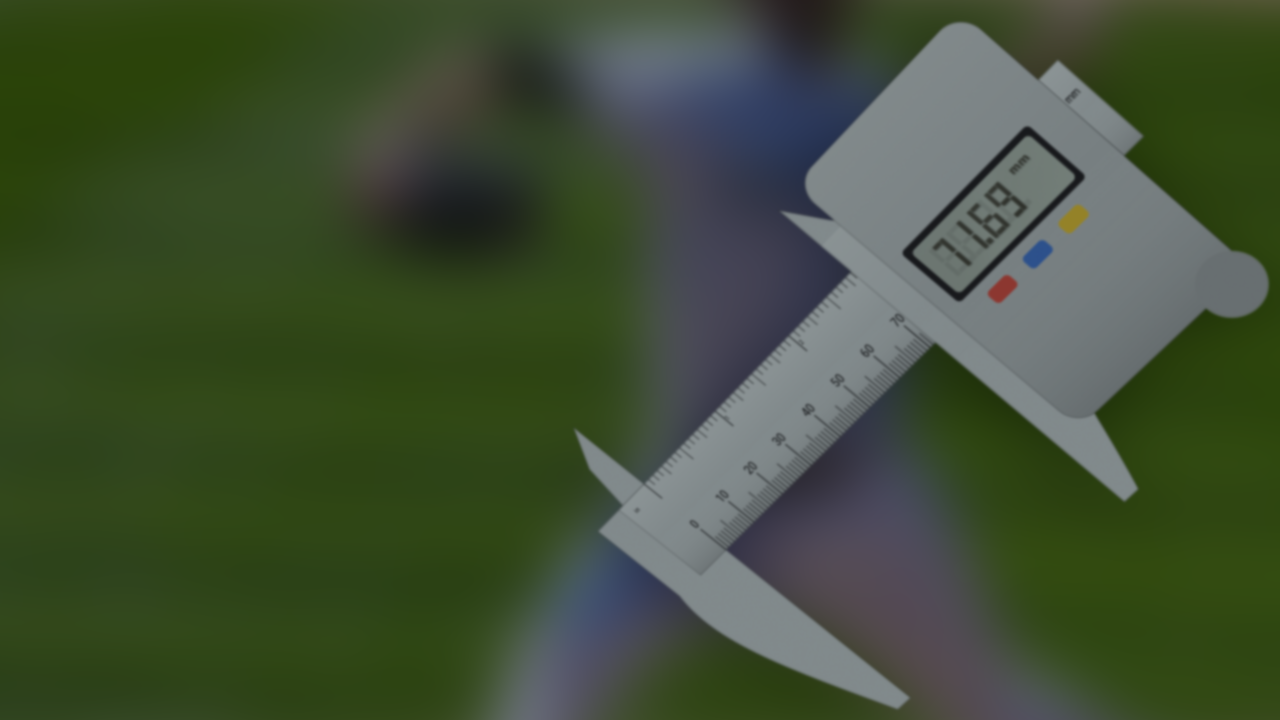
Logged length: 71.69 mm
